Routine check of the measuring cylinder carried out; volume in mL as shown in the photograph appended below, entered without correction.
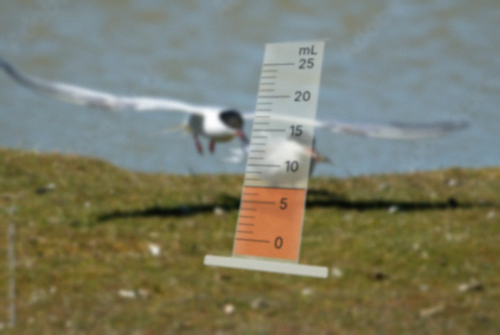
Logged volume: 7 mL
